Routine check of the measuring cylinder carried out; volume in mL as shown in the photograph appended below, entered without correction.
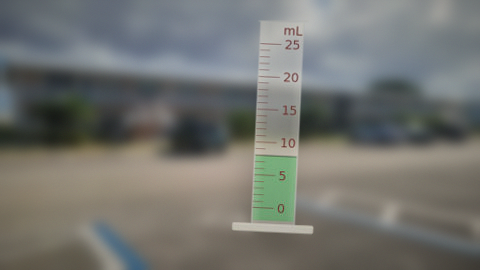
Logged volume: 8 mL
